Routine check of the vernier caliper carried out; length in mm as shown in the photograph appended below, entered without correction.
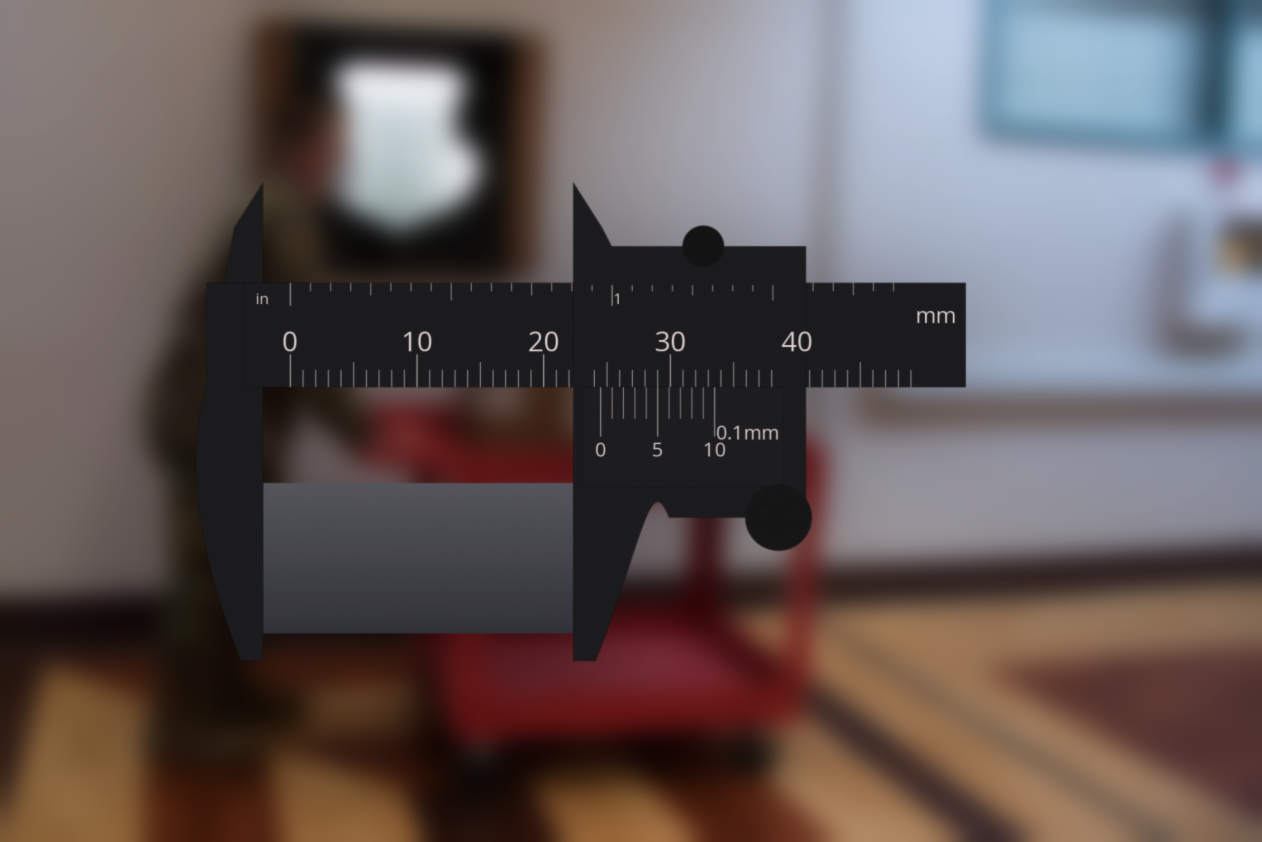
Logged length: 24.5 mm
